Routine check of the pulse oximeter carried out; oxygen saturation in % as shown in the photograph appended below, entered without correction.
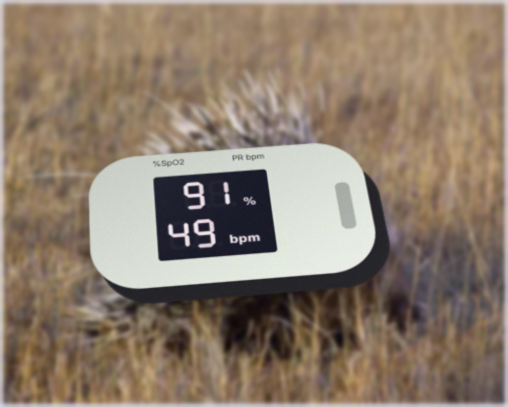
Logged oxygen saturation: 91 %
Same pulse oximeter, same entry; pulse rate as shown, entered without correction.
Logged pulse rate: 49 bpm
